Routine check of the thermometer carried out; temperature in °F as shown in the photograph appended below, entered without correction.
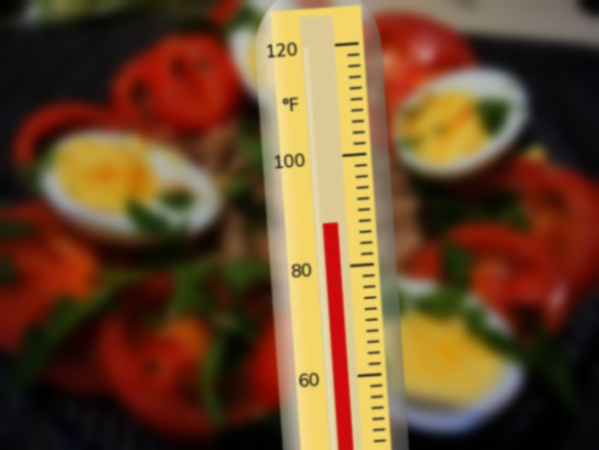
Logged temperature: 88 °F
